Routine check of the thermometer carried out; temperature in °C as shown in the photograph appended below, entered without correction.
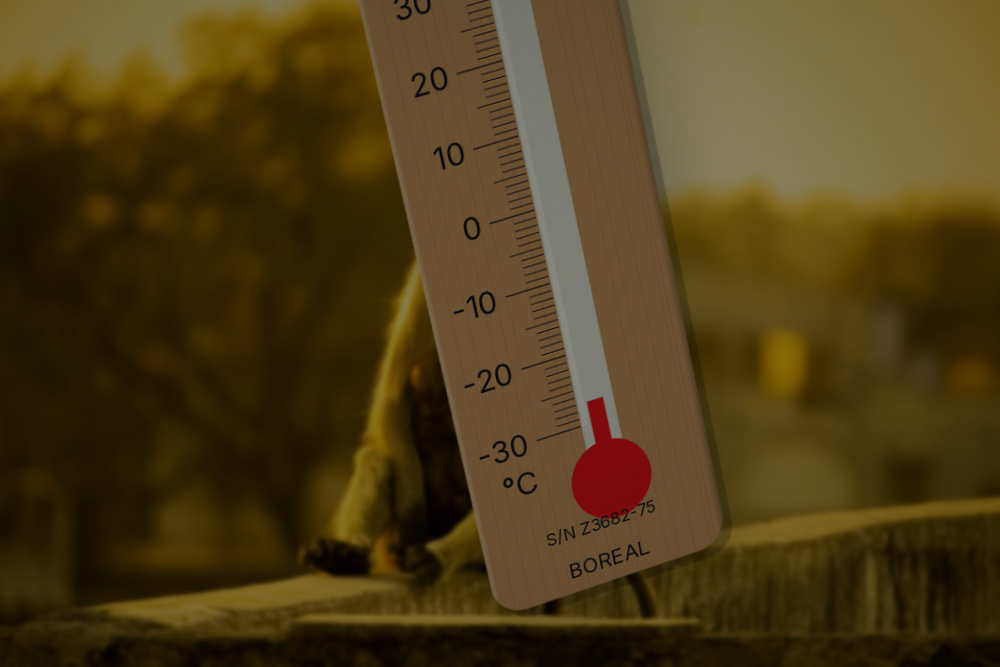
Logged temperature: -27 °C
